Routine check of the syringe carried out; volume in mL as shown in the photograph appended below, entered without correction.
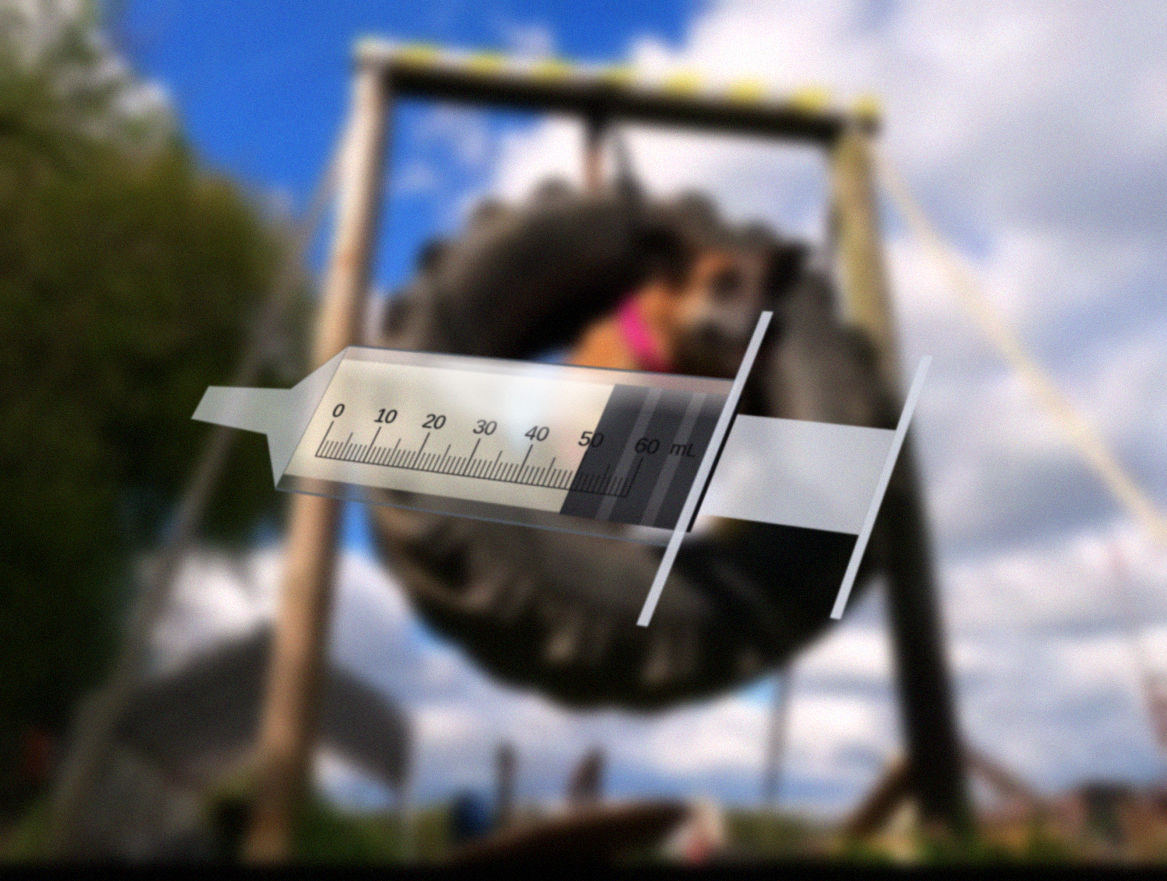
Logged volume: 50 mL
